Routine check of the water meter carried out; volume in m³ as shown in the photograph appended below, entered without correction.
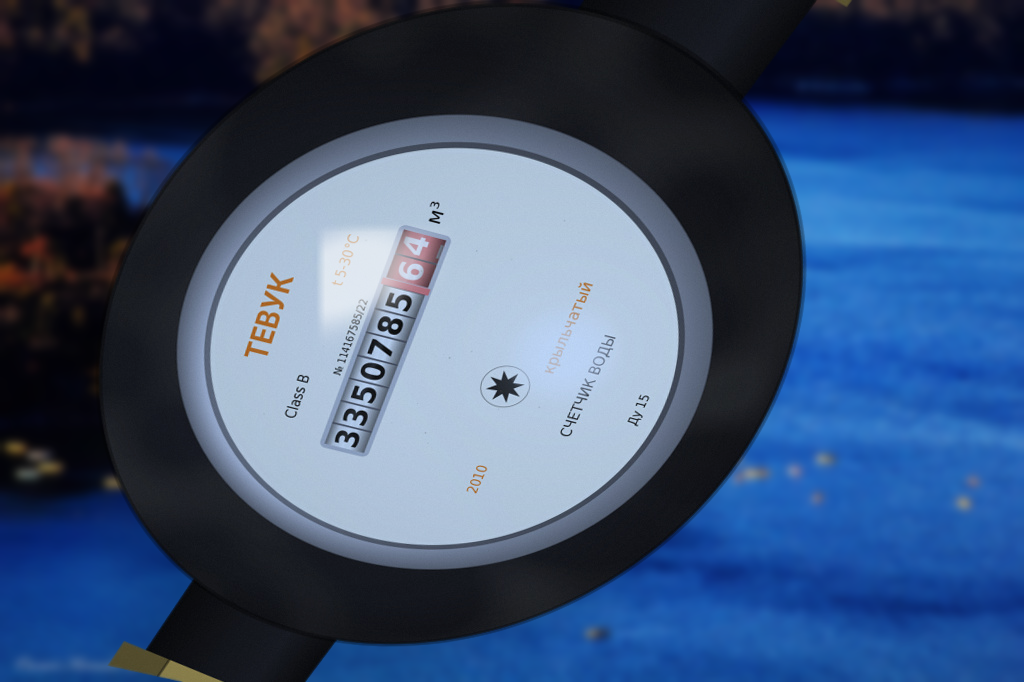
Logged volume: 3350785.64 m³
